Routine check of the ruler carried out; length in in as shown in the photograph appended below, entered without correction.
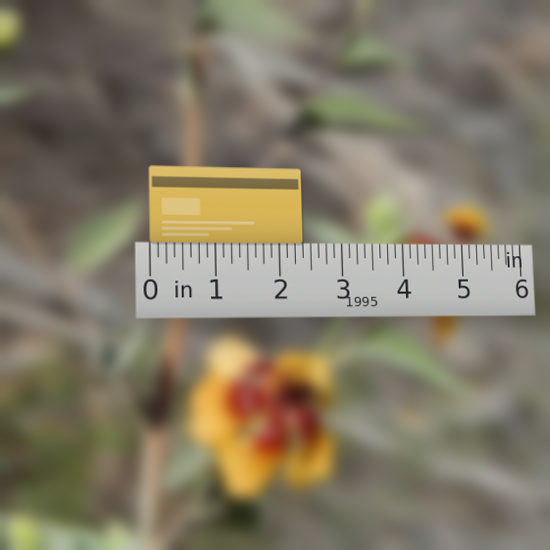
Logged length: 2.375 in
